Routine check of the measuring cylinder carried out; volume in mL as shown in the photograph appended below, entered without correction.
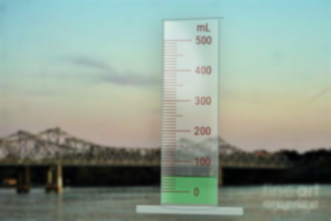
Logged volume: 50 mL
